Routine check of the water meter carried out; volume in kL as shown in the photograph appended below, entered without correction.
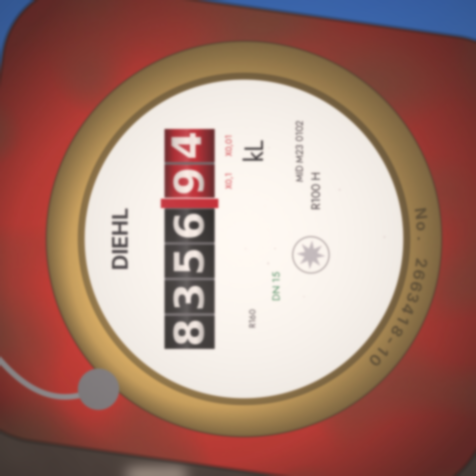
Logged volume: 8356.94 kL
